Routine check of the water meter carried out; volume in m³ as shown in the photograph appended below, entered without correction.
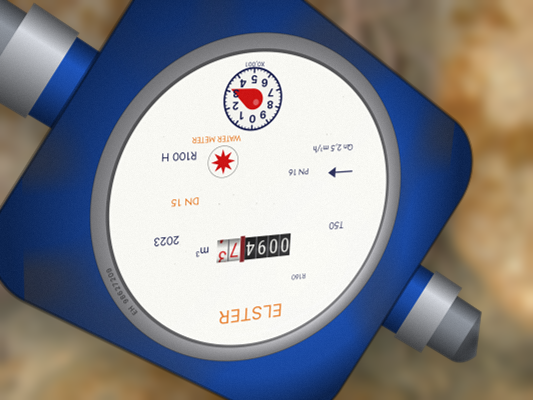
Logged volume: 94.733 m³
